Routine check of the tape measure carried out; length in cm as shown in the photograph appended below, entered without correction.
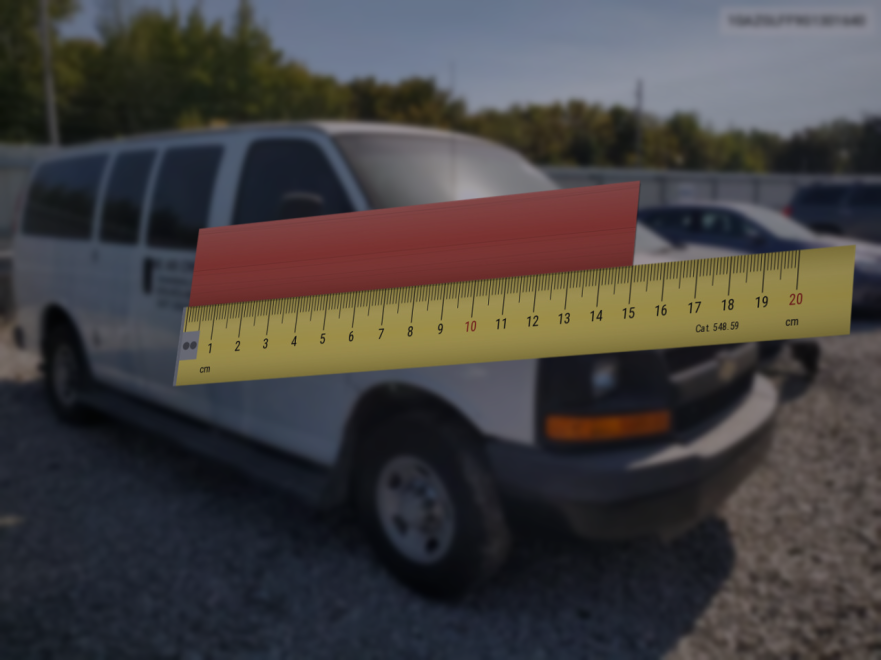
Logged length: 15 cm
